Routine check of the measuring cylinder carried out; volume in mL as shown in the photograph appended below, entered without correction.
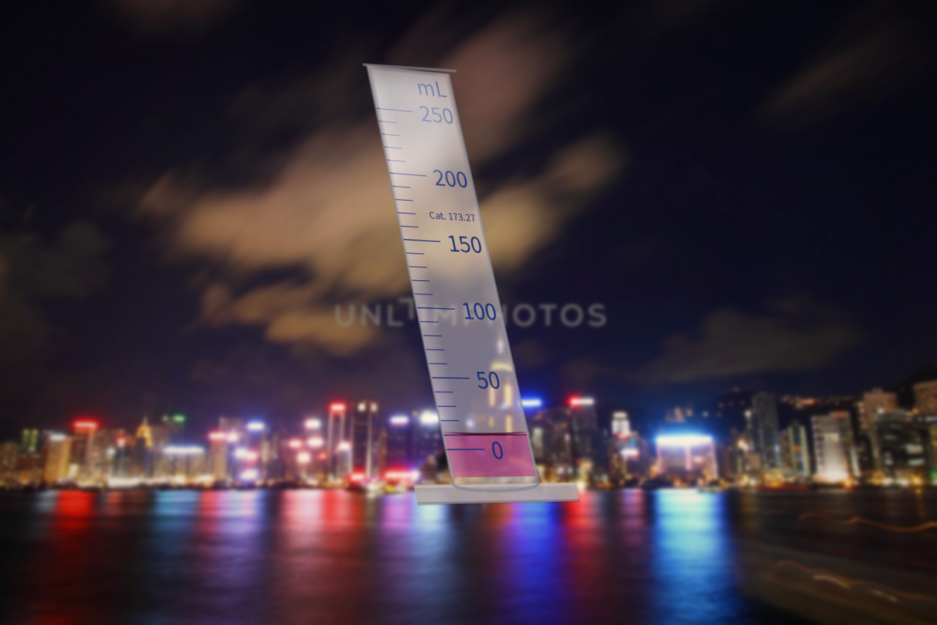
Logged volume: 10 mL
